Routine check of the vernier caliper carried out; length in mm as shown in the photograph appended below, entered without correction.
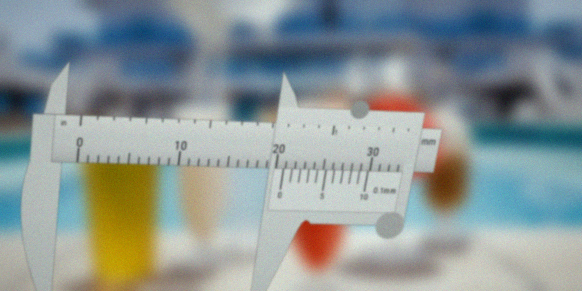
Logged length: 20.8 mm
